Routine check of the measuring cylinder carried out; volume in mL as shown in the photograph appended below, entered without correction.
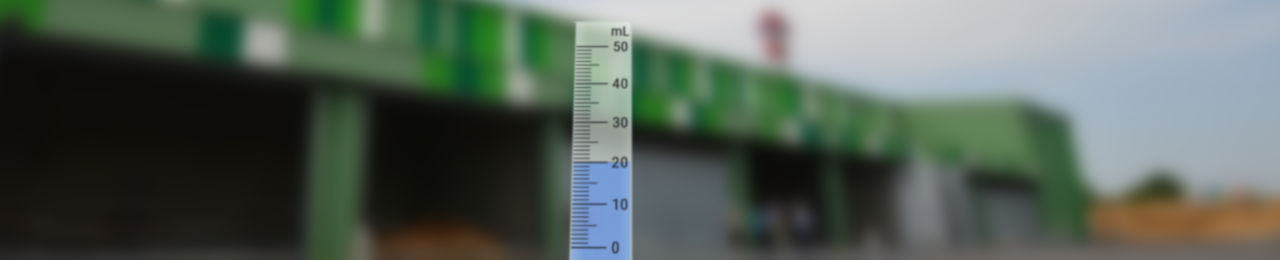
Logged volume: 20 mL
